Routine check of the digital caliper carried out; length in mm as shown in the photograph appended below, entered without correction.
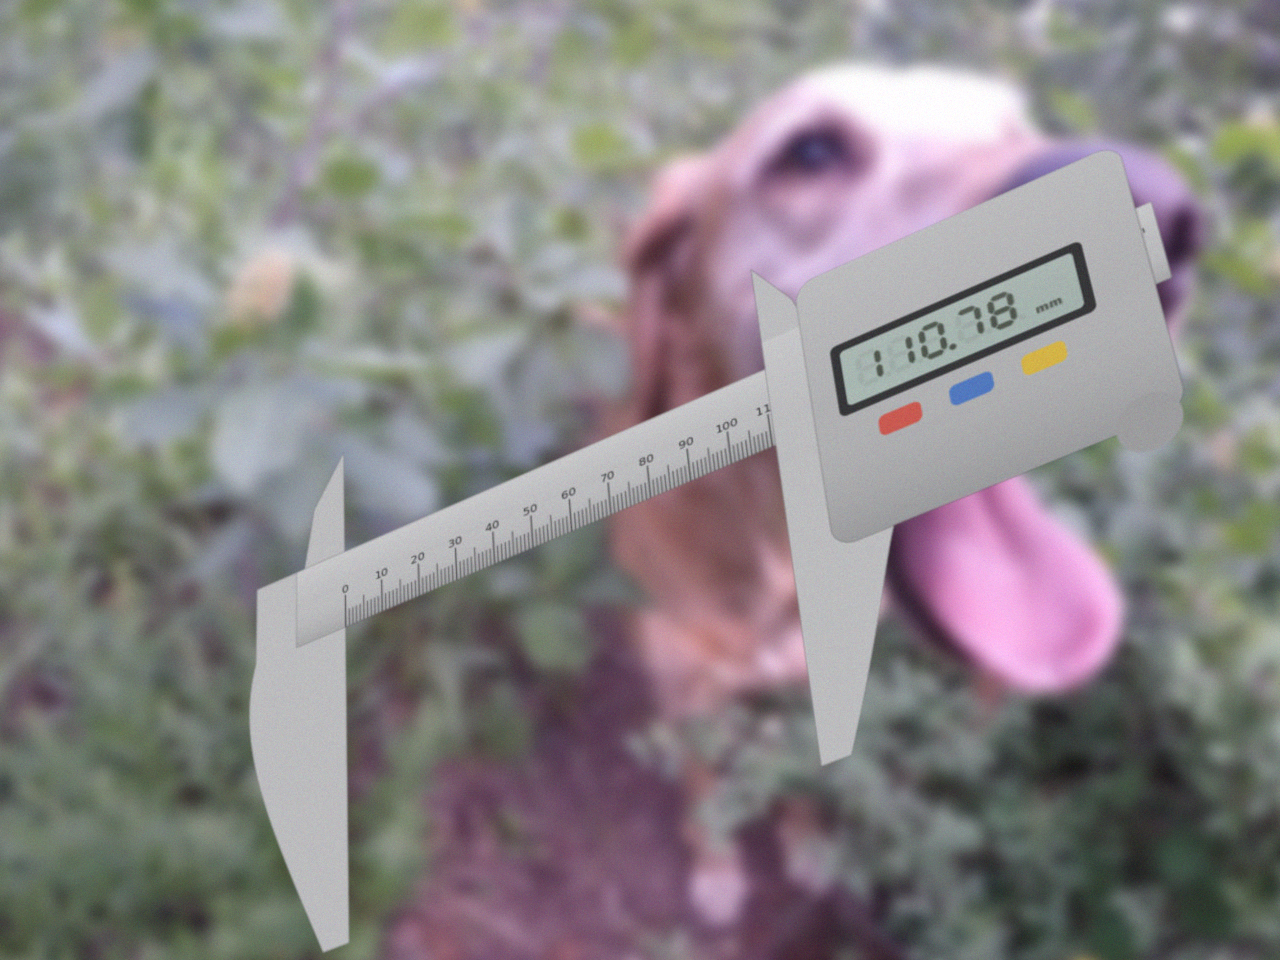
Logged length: 110.78 mm
